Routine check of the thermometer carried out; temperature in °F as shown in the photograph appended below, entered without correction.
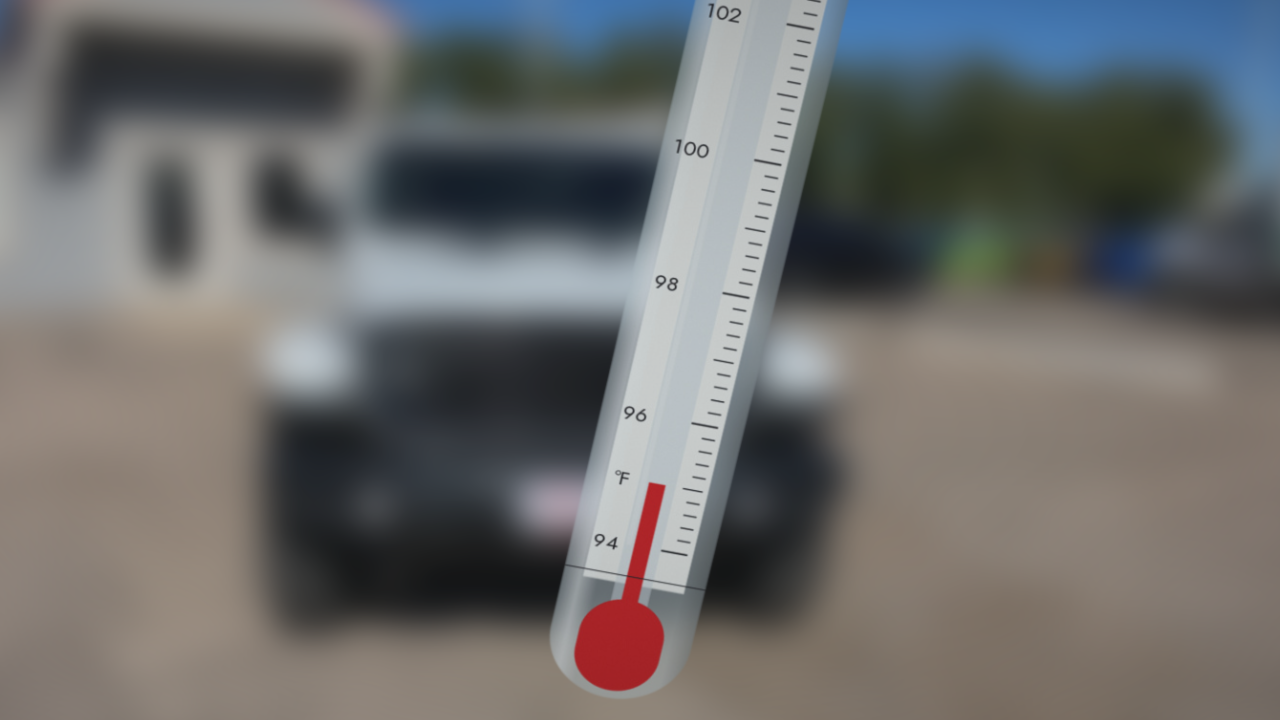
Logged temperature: 95 °F
